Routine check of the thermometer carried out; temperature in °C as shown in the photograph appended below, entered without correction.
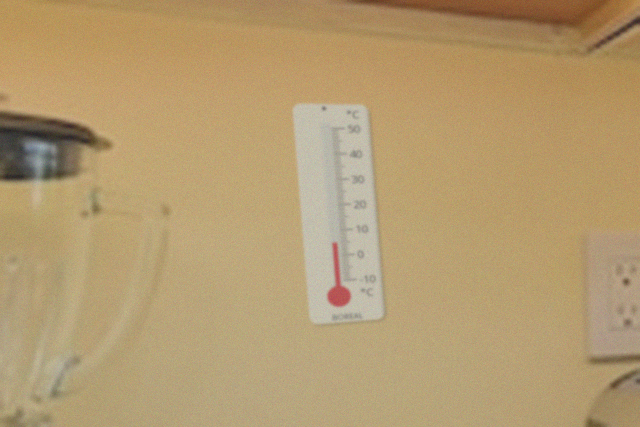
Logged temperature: 5 °C
